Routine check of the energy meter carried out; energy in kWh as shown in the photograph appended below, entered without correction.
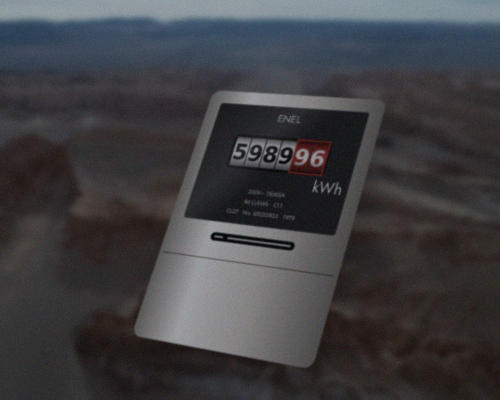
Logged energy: 5989.96 kWh
